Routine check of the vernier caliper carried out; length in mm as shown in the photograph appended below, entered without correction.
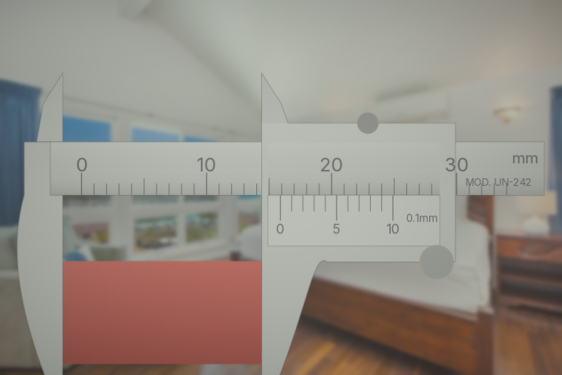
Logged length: 15.9 mm
